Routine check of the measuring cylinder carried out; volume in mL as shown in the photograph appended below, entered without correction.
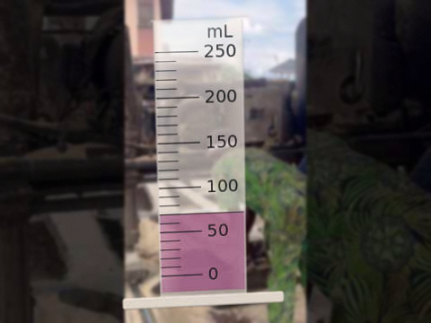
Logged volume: 70 mL
